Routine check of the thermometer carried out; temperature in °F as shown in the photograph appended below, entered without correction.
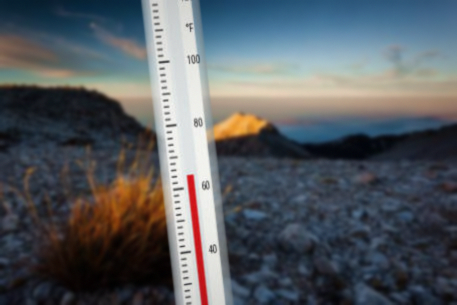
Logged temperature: 64 °F
